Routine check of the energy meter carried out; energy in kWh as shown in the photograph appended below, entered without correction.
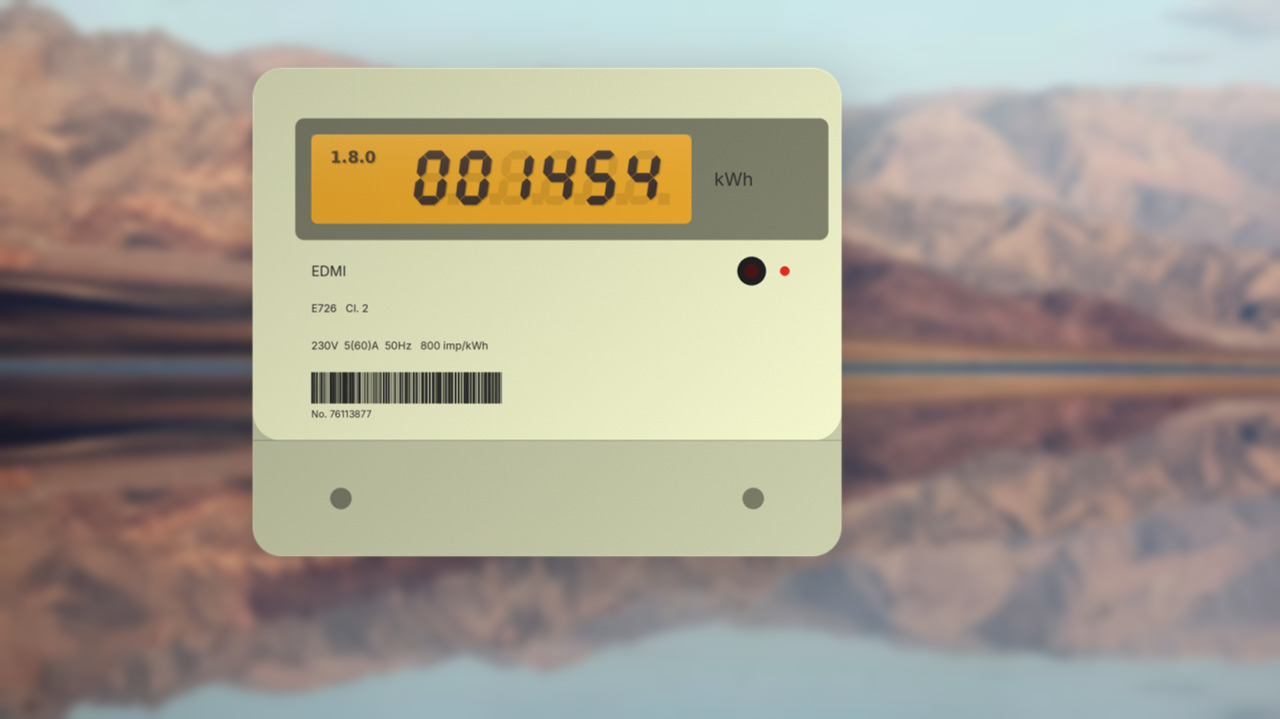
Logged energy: 1454 kWh
